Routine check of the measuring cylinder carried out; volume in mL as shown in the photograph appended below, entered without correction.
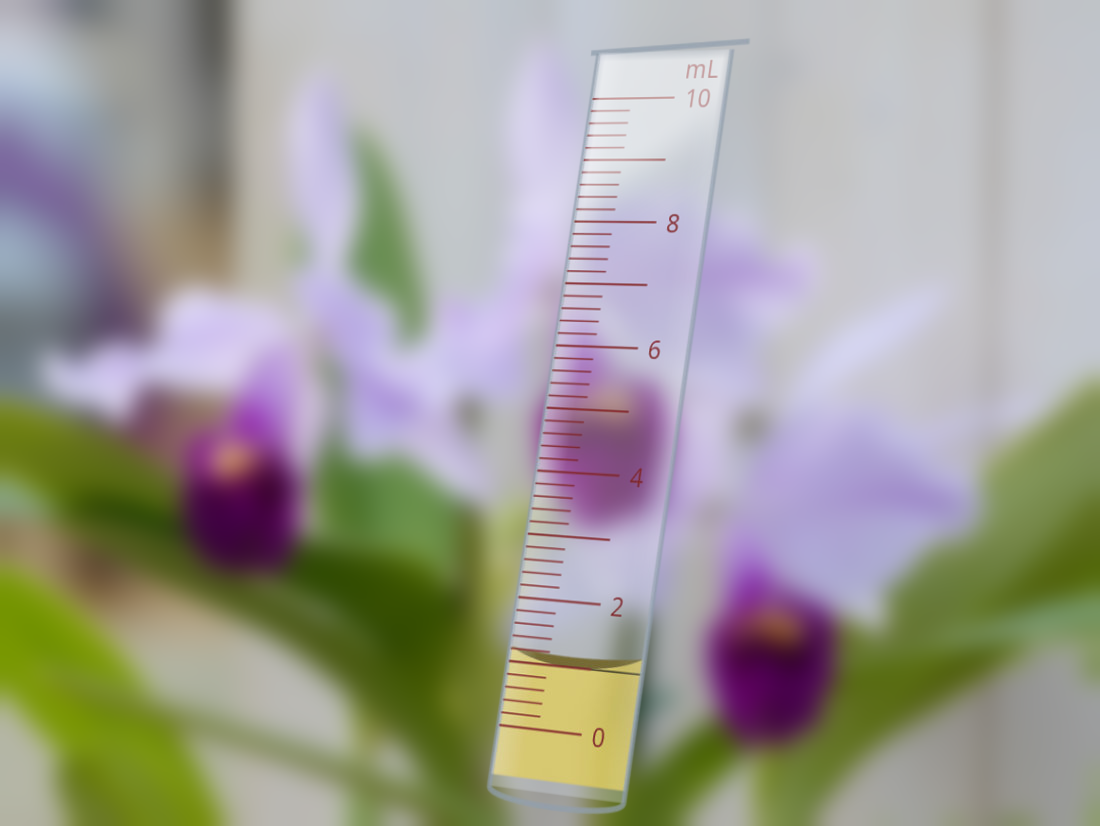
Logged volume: 1 mL
